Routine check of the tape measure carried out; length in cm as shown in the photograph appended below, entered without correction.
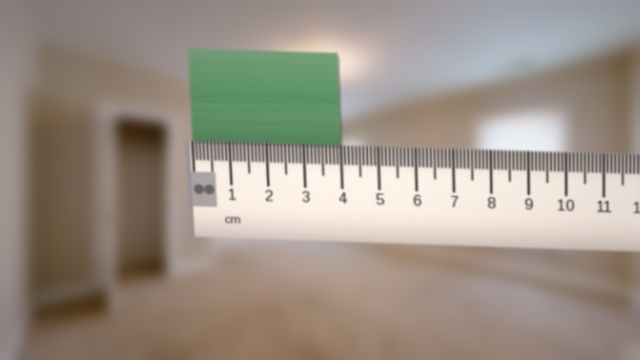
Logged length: 4 cm
